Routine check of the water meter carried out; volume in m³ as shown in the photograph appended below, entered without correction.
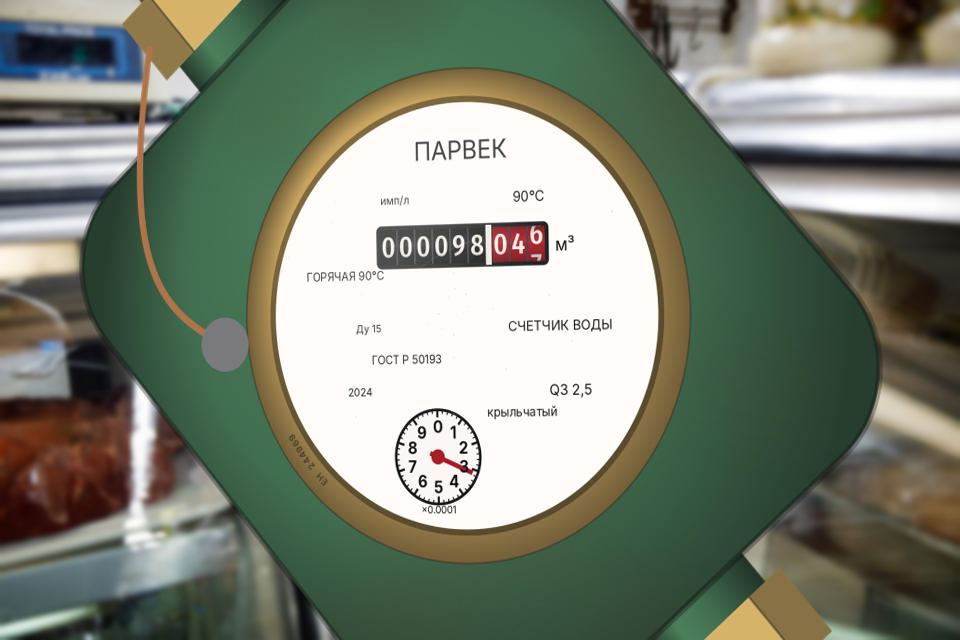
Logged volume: 98.0463 m³
